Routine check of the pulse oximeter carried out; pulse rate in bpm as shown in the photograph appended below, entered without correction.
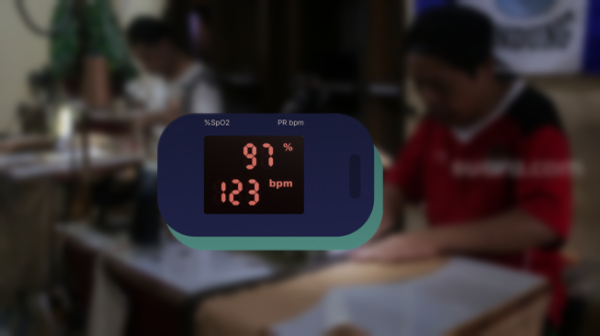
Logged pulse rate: 123 bpm
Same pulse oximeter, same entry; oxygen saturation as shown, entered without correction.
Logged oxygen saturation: 97 %
